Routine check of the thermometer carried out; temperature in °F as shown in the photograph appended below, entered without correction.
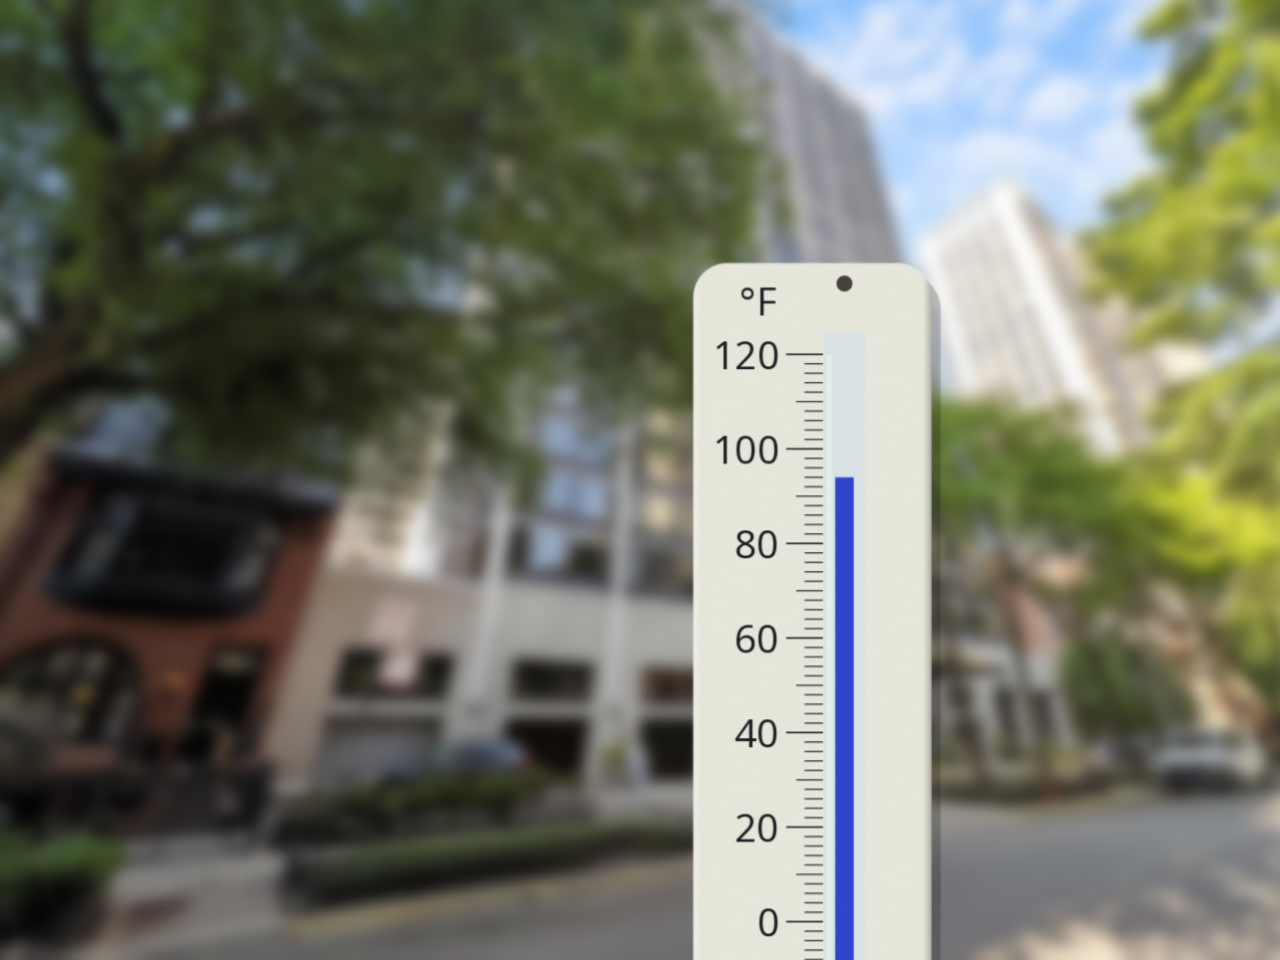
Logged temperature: 94 °F
